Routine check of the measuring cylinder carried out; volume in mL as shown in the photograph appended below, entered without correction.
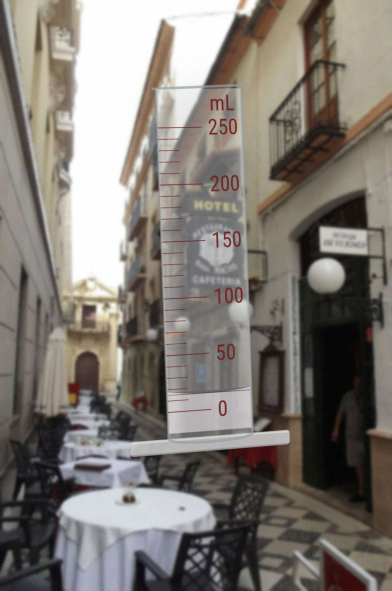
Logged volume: 15 mL
